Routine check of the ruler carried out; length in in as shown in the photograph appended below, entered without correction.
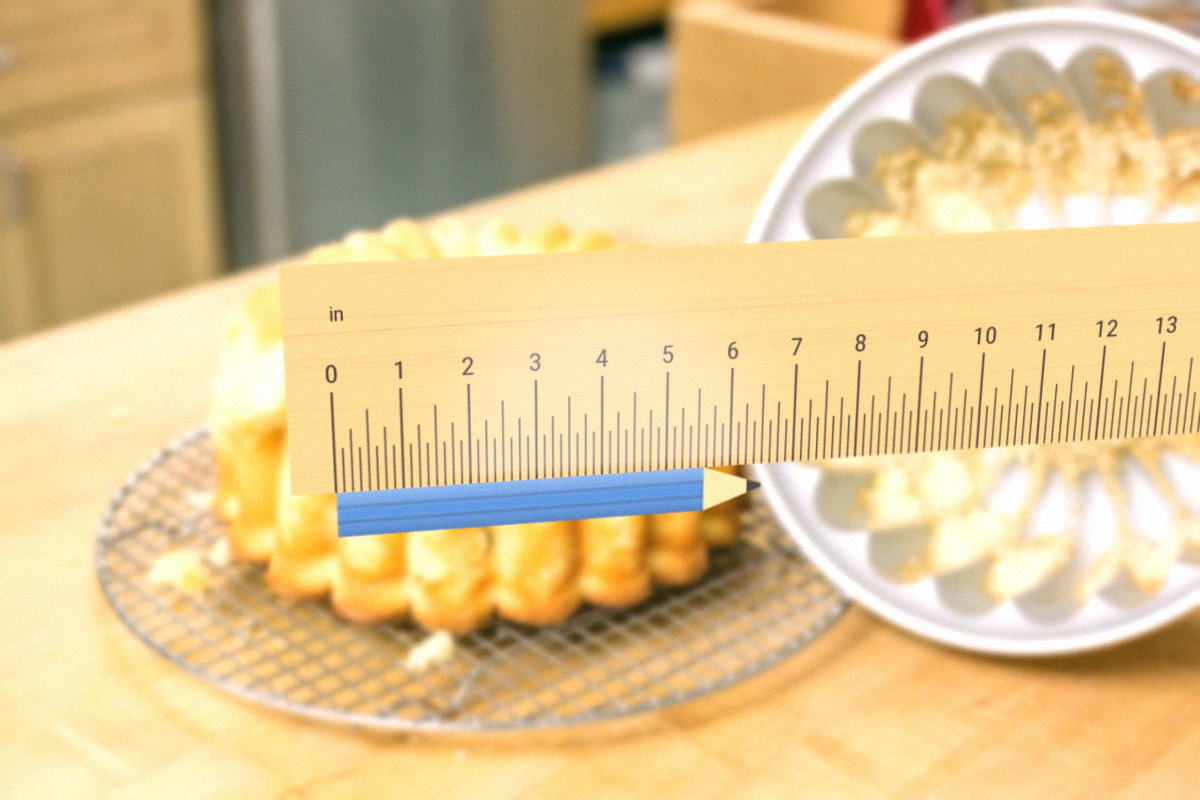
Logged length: 6.5 in
